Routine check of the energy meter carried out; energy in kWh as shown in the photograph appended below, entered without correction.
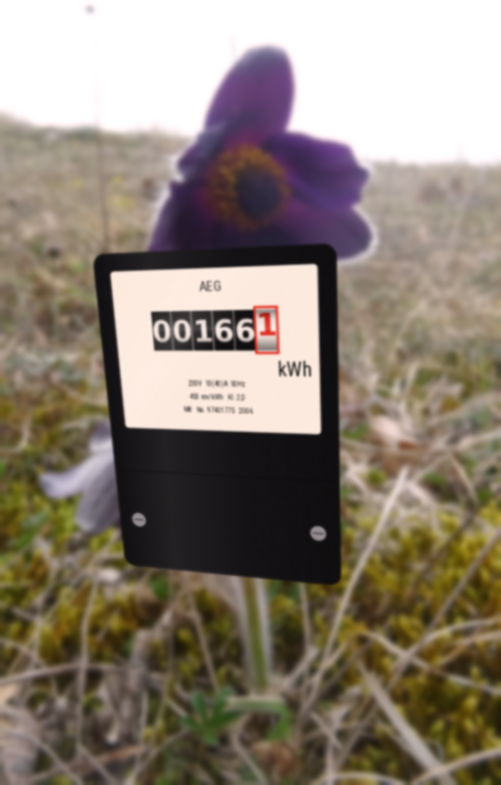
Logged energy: 166.1 kWh
